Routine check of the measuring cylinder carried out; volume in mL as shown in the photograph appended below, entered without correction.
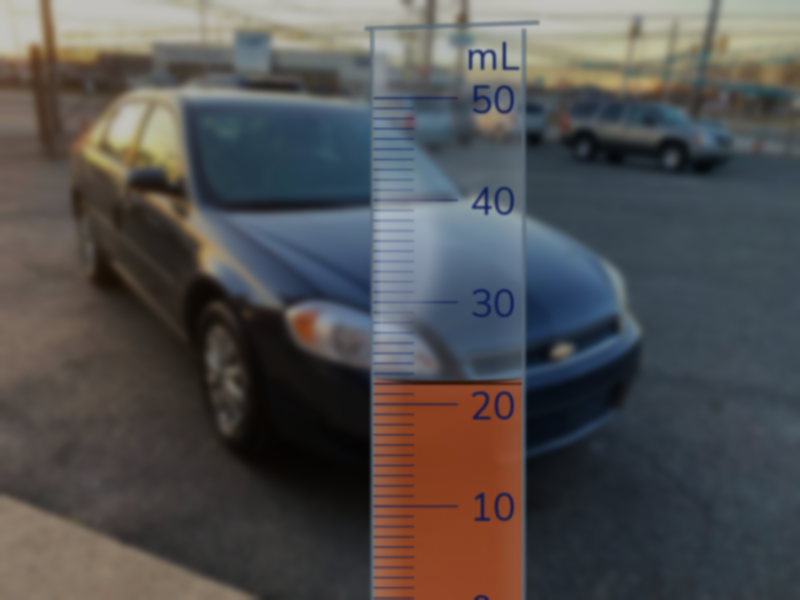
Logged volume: 22 mL
